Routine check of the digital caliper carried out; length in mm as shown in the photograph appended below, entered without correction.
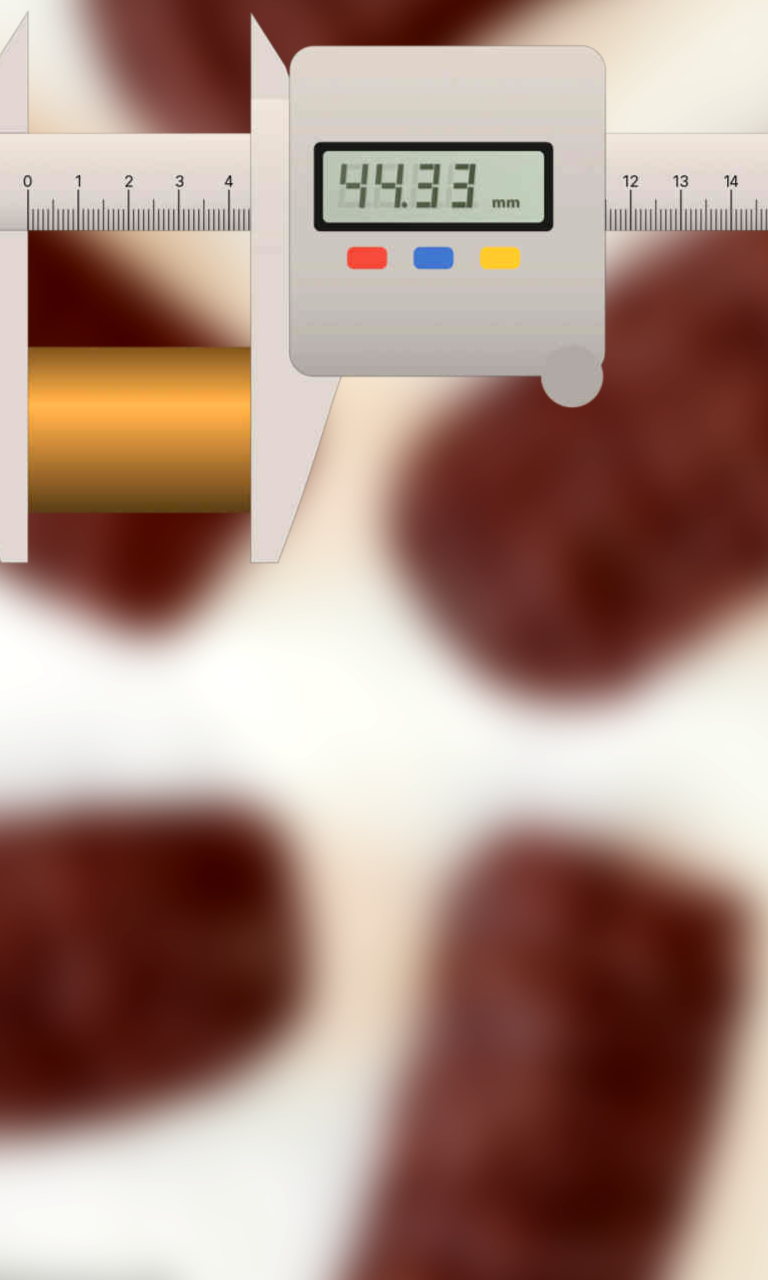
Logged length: 44.33 mm
